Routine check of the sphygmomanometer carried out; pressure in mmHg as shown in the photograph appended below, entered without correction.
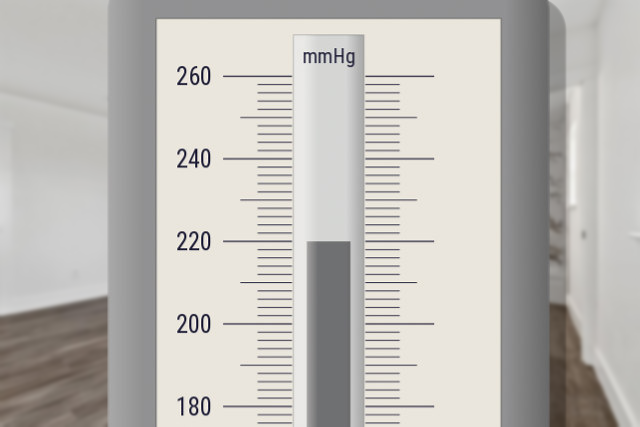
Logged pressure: 220 mmHg
